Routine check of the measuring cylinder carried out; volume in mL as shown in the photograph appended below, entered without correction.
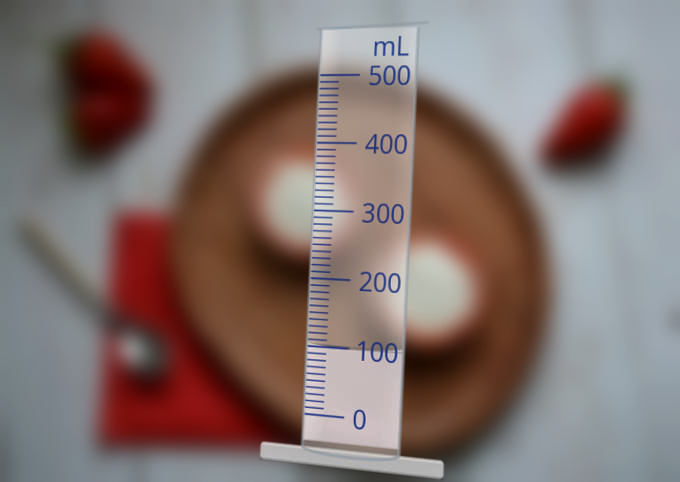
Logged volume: 100 mL
